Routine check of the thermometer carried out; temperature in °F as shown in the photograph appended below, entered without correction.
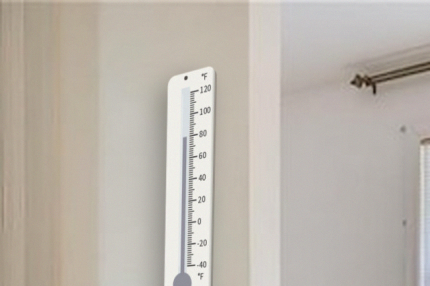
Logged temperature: 80 °F
